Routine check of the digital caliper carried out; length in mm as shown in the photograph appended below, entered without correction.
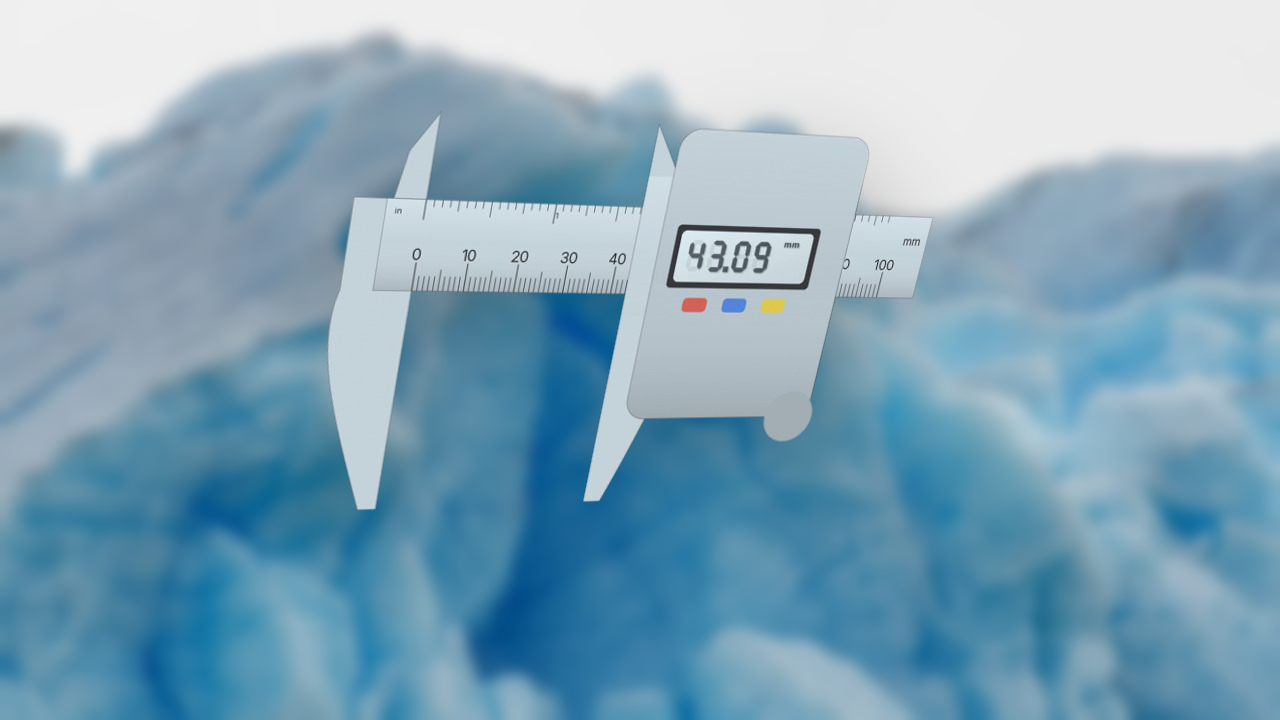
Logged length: 43.09 mm
